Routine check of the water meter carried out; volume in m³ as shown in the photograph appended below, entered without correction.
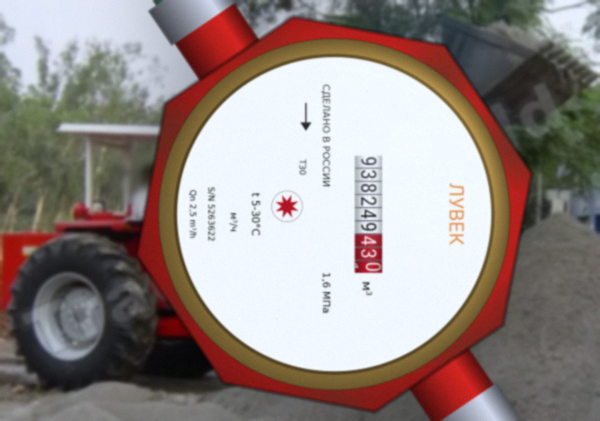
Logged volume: 938249.430 m³
